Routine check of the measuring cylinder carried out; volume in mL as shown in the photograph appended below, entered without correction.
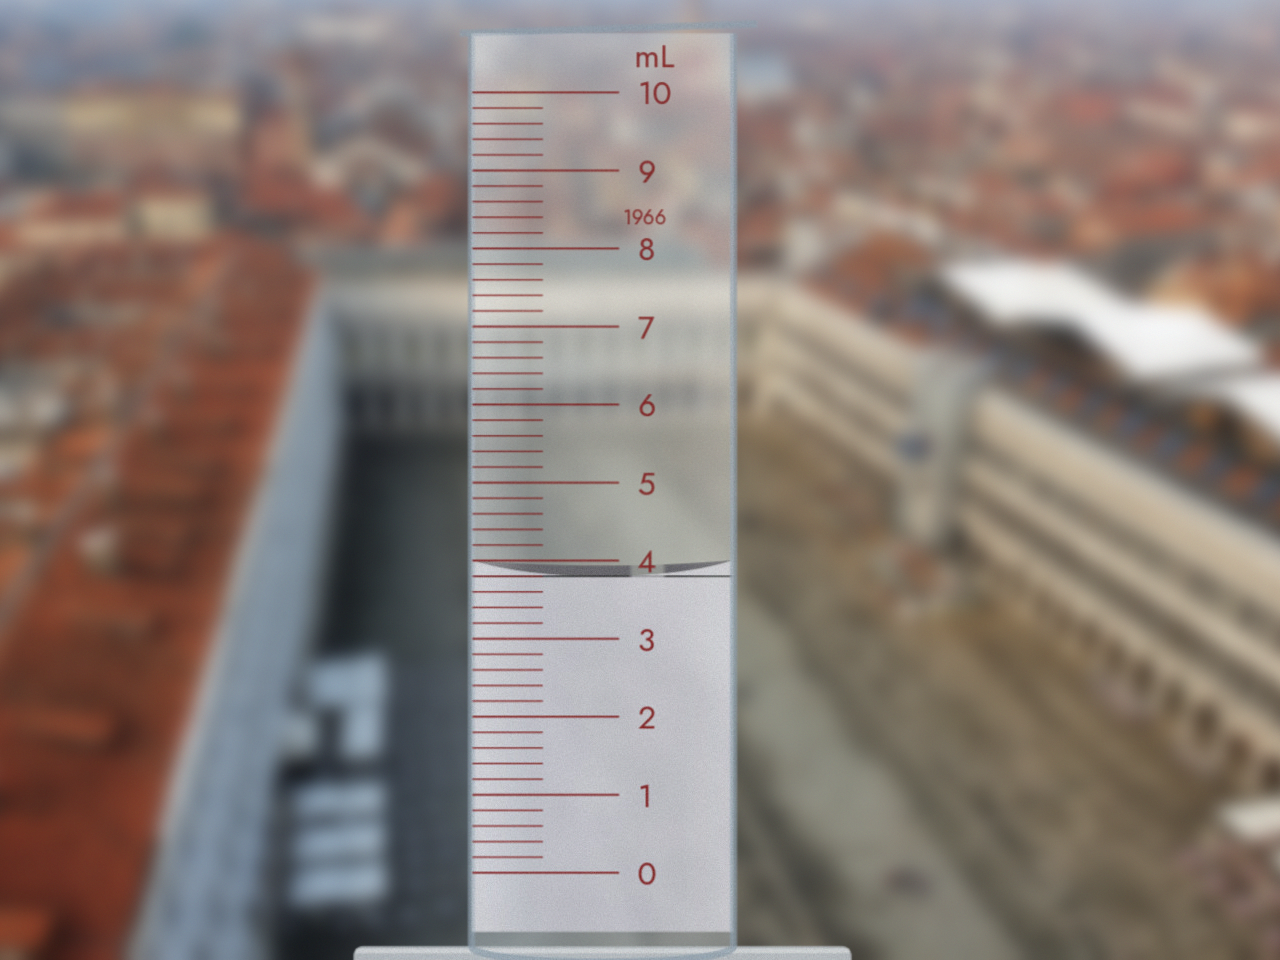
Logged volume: 3.8 mL
